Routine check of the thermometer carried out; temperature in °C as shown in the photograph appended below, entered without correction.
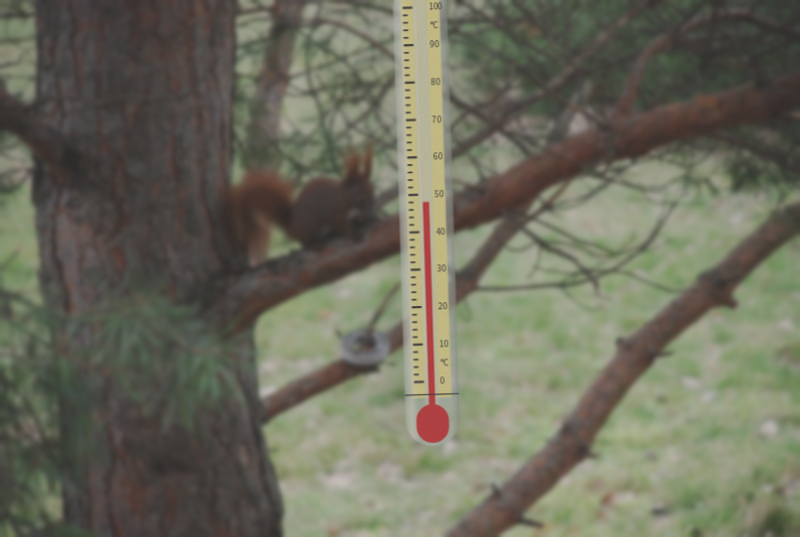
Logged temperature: 48 °C
